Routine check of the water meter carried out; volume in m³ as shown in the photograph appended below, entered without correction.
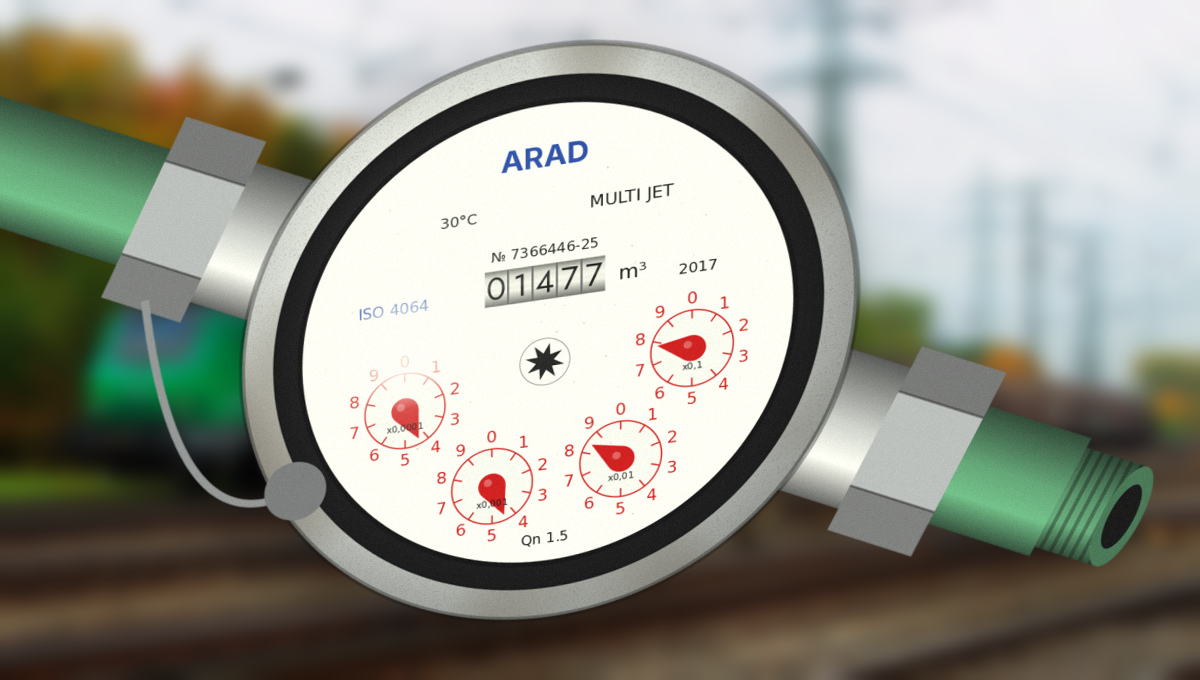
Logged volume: 1477.7844 m³
